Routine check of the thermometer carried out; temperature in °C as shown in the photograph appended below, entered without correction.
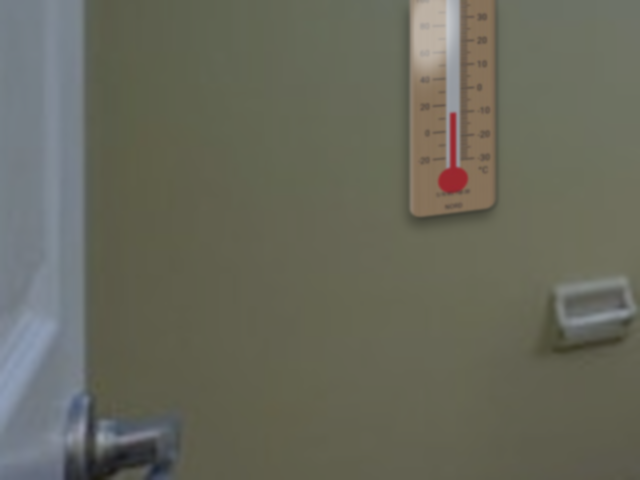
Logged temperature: -10 °C
